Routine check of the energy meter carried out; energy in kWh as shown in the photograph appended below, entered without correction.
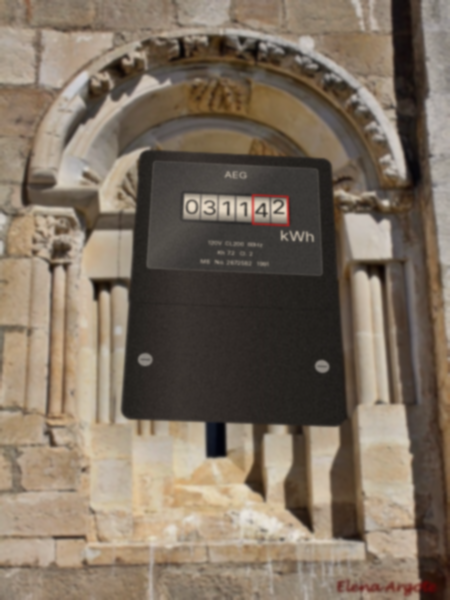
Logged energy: 311.42 kWh
